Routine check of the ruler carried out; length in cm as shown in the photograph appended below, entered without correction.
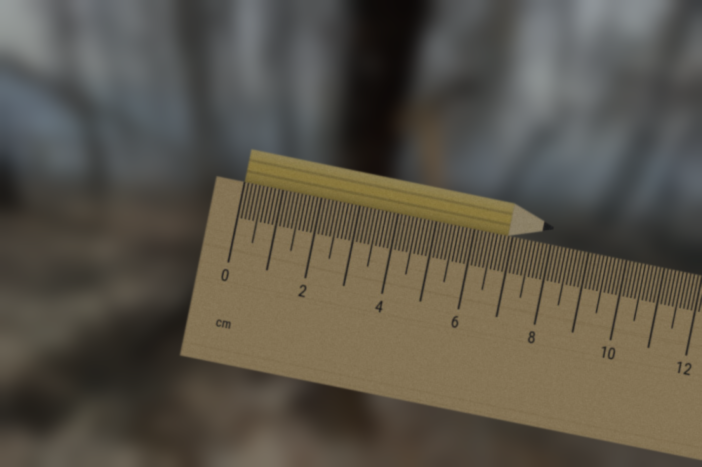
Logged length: 8 cm
